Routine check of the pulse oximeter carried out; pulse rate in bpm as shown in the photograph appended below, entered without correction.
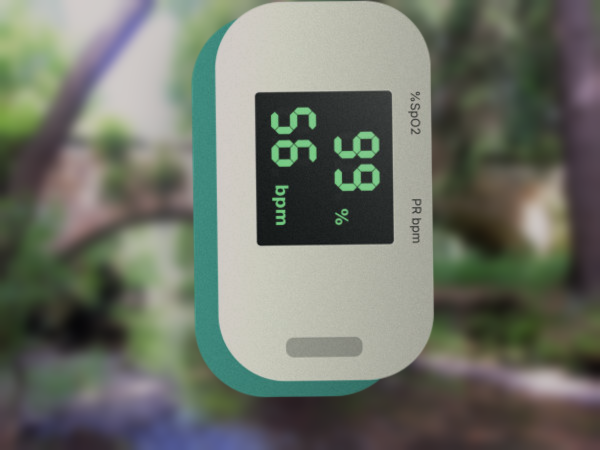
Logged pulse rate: 56 bpm
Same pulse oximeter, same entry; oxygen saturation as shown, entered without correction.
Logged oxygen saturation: 99 %
